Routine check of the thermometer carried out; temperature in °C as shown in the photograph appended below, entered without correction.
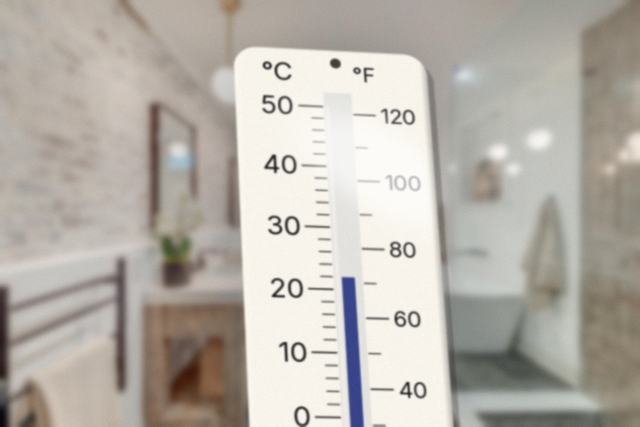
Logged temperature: 22 °C
